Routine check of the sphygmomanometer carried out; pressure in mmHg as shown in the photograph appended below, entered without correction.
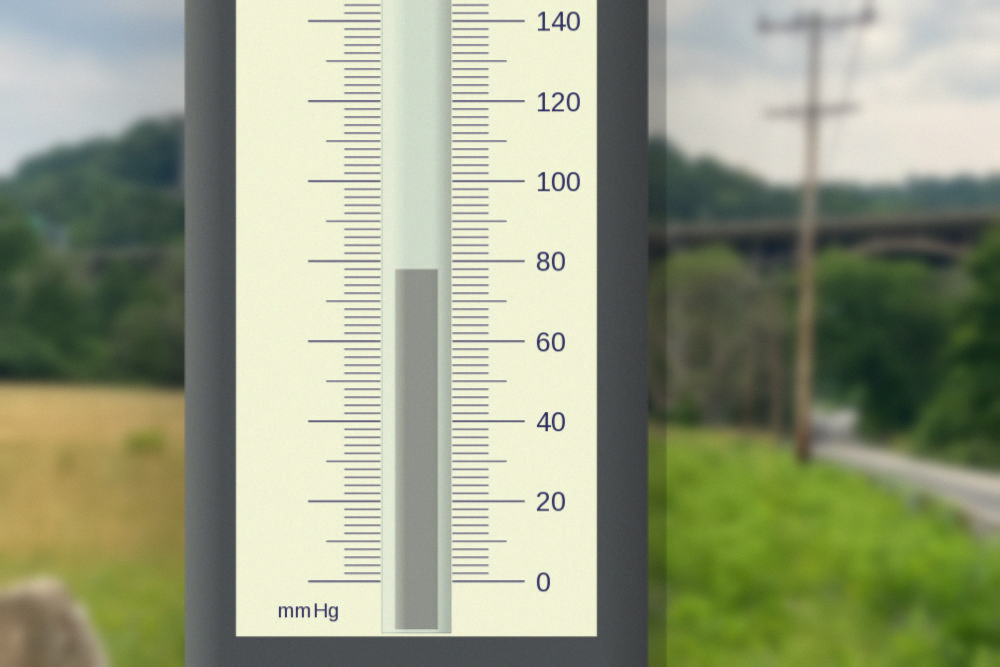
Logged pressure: 78 mmHg
